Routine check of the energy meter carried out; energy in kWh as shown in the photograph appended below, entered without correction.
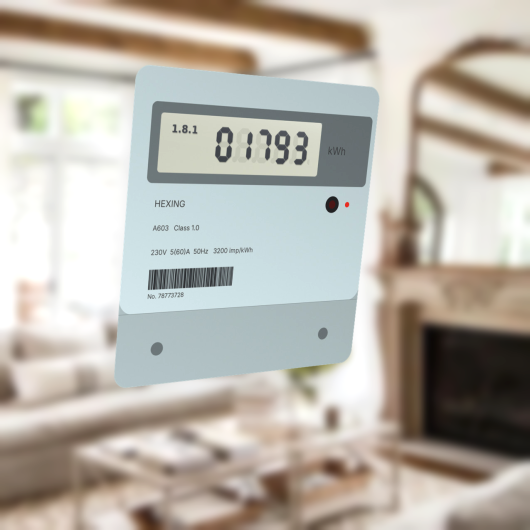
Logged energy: 1793 kWh
